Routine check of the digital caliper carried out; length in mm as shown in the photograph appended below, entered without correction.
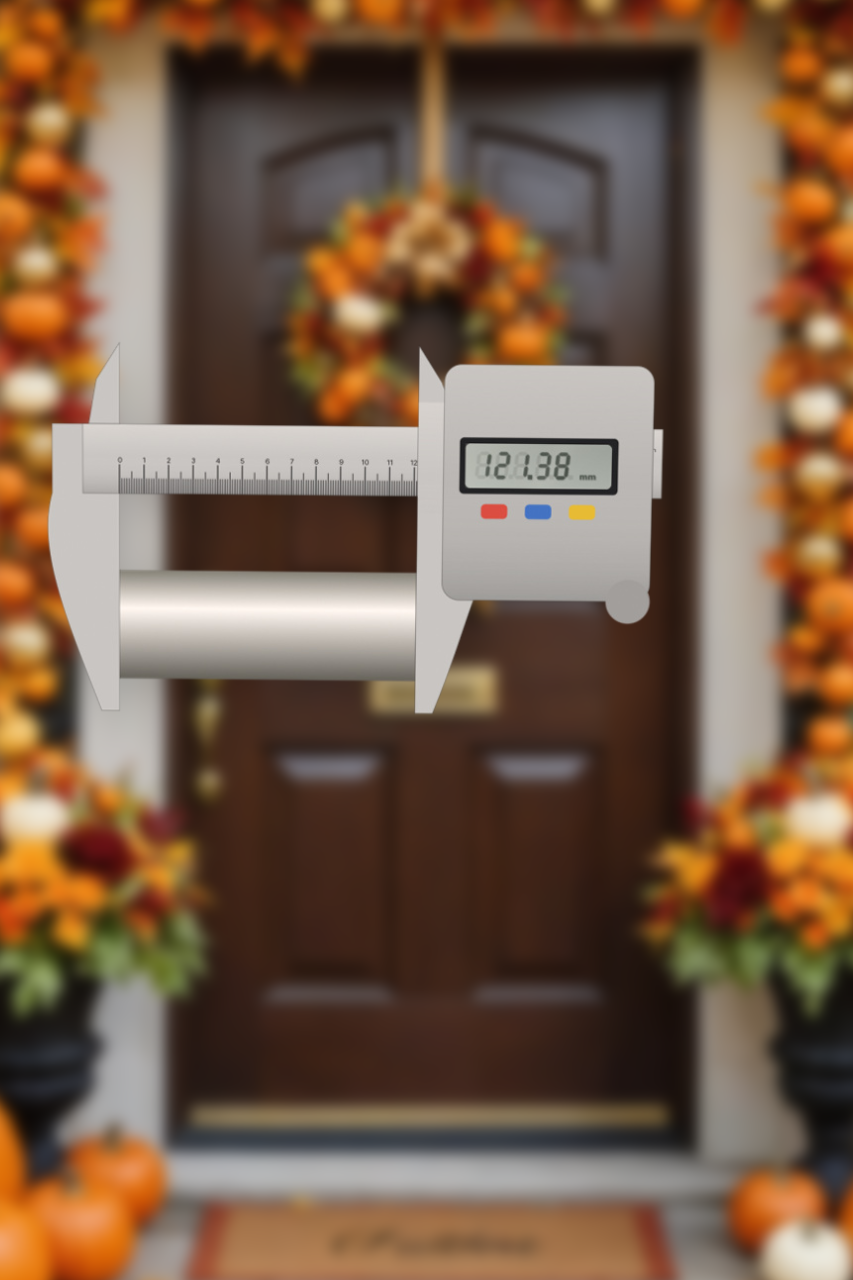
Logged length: 121.38 mm
